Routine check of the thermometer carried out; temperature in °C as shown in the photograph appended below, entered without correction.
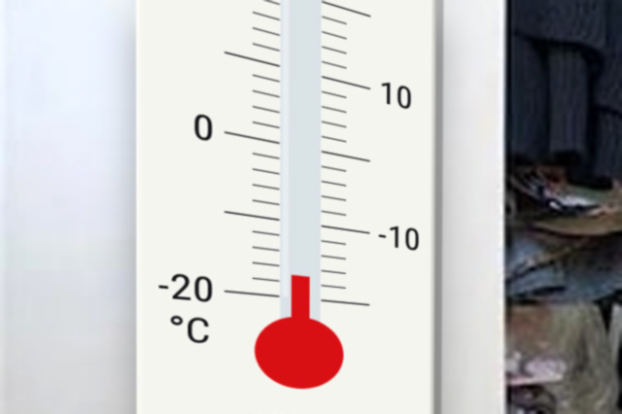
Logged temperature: -17 °C
